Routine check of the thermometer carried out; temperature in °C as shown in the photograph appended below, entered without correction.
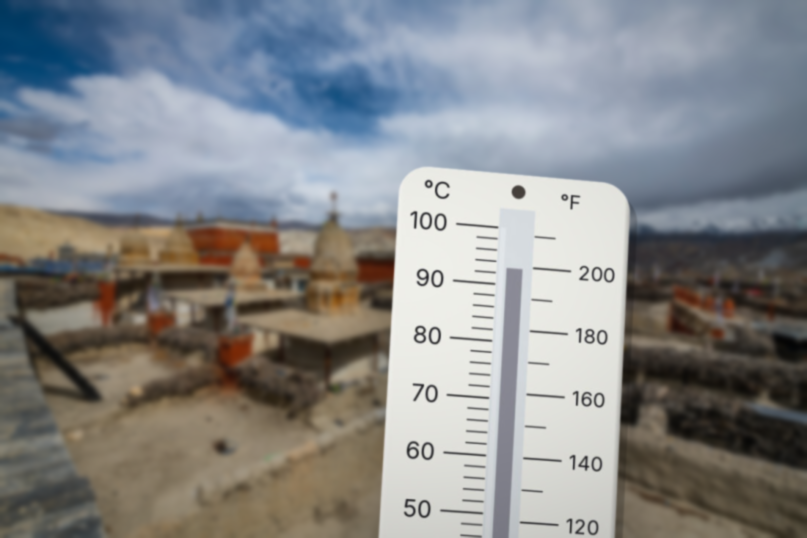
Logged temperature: 93 °C
